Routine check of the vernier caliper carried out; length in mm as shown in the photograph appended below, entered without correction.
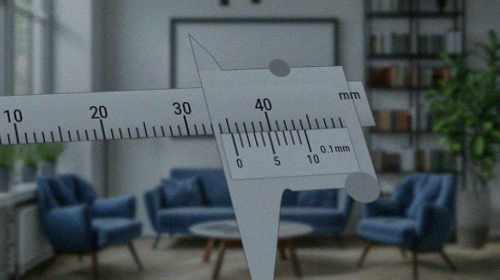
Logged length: 35.2 mm
